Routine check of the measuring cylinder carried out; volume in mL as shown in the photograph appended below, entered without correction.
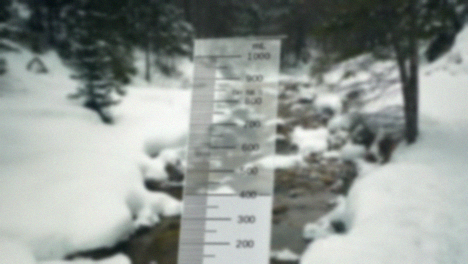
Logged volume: 400 mL
